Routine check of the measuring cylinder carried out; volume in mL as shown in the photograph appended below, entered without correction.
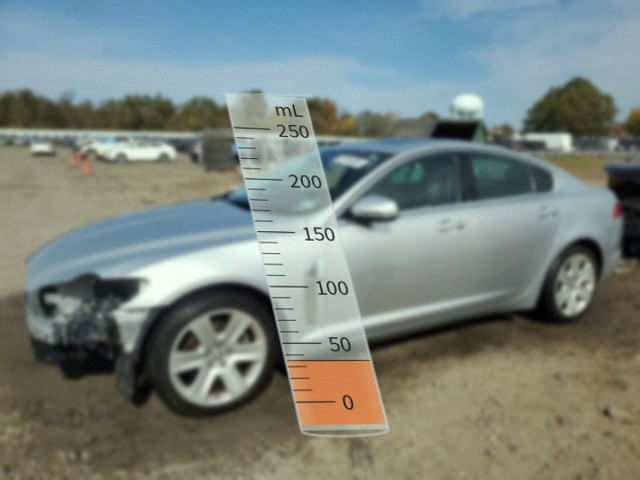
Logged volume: 35 mL
